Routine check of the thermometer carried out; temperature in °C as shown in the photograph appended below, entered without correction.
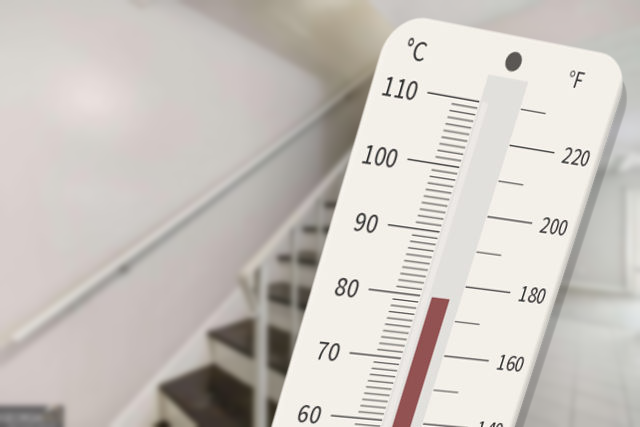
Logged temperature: 80 °C
